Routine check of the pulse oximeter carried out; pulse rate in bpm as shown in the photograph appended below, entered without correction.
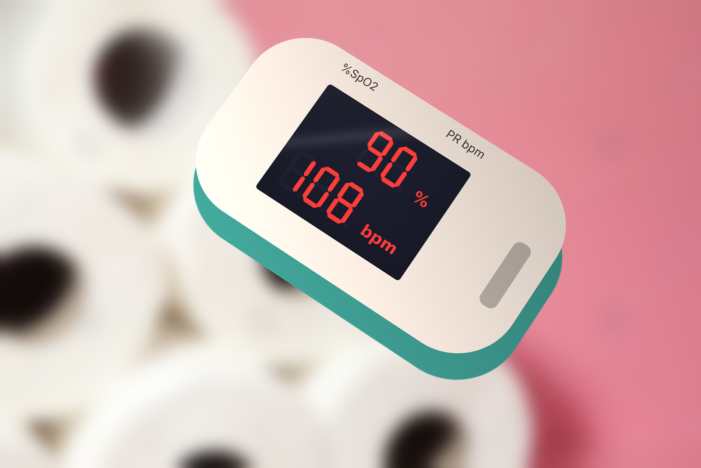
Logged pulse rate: 108 bpm
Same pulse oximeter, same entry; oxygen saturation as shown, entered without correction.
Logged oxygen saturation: 90 %
